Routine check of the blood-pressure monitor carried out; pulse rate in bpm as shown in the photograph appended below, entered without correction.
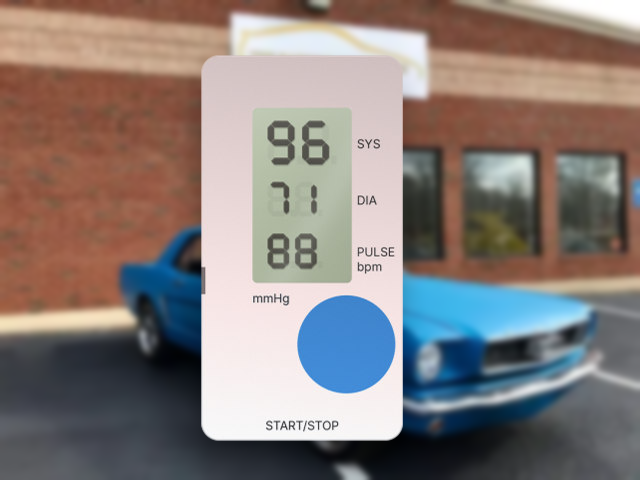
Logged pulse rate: 88 bpm
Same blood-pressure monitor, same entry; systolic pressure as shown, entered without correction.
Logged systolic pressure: 96 mmHg
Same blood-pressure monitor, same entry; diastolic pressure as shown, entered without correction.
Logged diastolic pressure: 71 mmHg
